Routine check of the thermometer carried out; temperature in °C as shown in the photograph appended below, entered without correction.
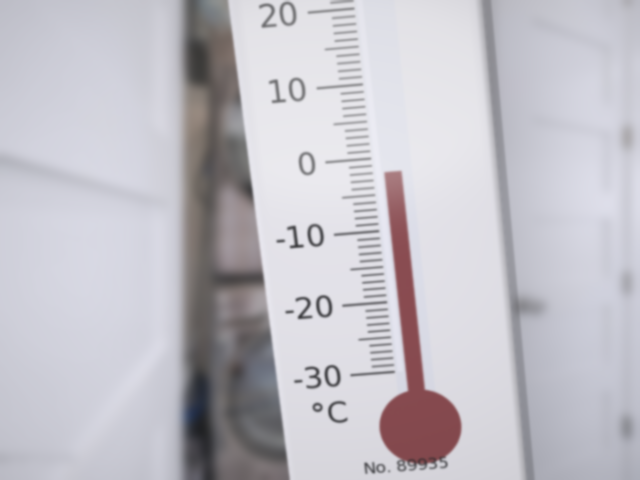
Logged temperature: -2 °C
